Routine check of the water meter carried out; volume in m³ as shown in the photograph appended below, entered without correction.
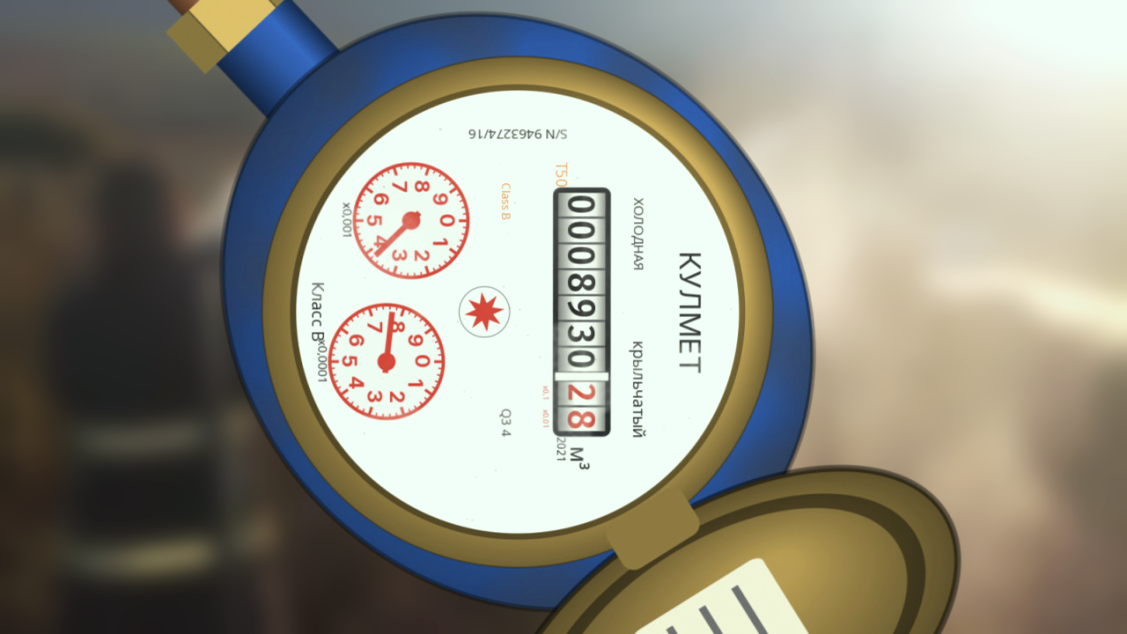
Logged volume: 8930.2837 m³
